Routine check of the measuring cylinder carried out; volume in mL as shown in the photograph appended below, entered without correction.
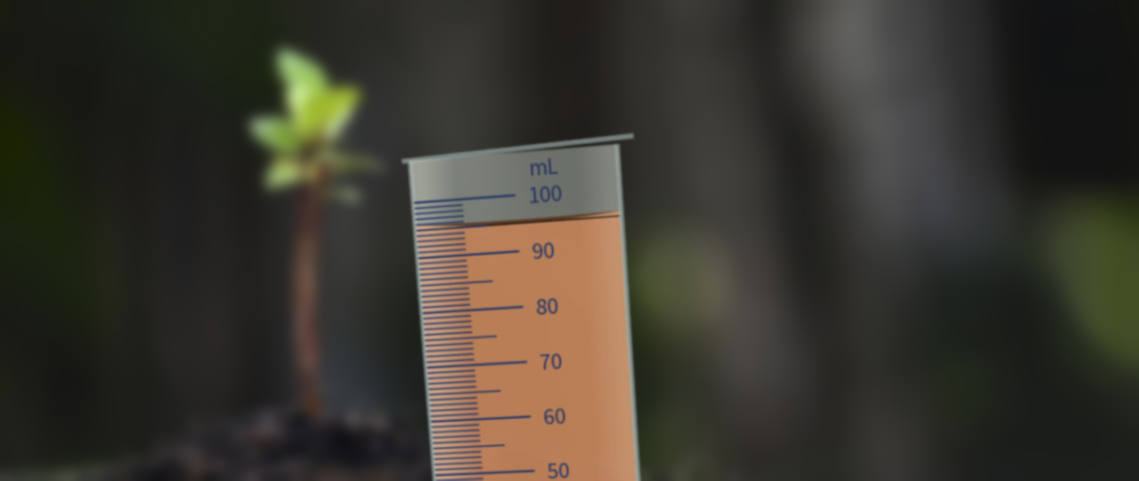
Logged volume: 95 mL
